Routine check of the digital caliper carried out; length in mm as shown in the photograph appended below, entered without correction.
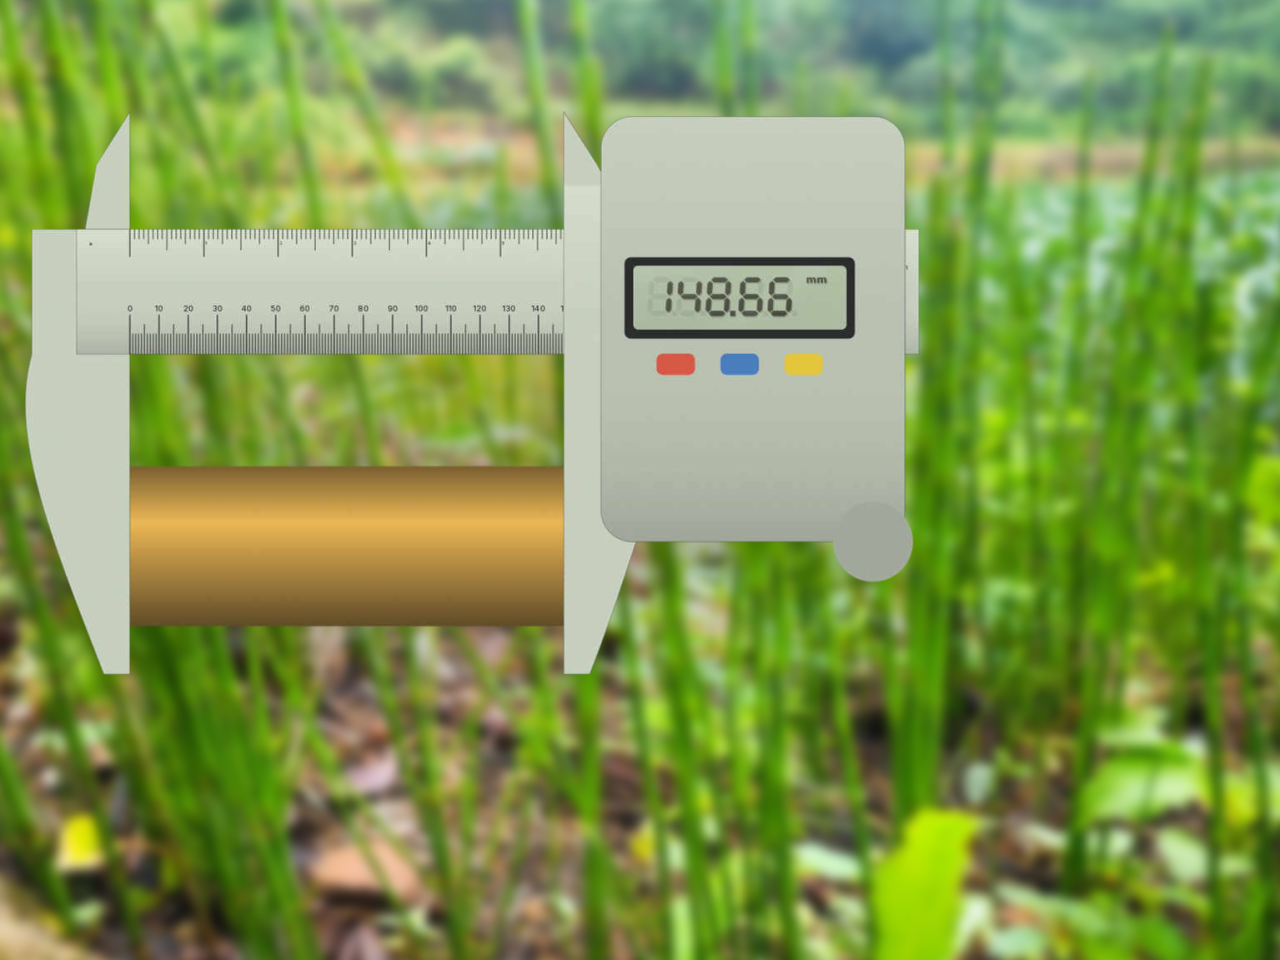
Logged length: 148.66 mm
